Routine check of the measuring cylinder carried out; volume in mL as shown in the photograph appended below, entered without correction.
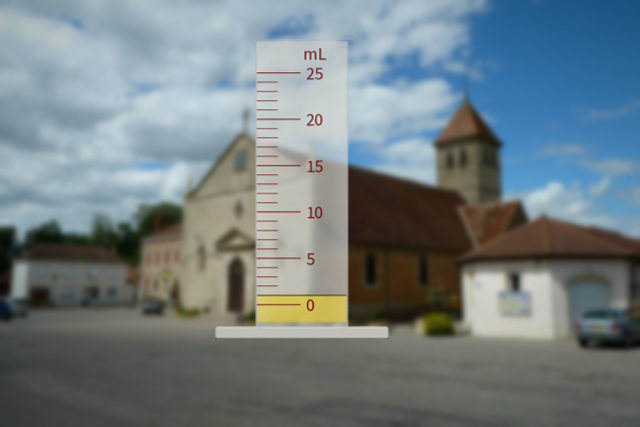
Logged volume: 1 mL
